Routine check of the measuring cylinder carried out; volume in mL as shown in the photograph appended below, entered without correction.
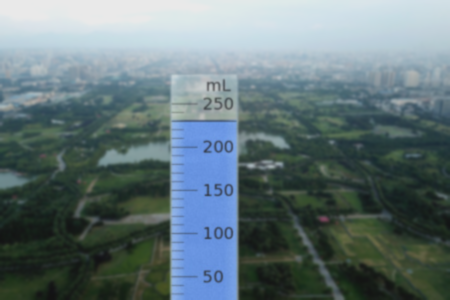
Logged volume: 230 mL
